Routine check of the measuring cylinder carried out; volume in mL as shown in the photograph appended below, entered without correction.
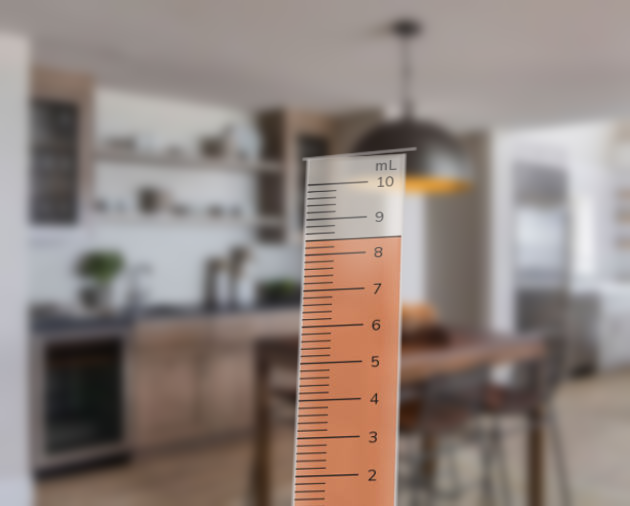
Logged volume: 8.4 mL
